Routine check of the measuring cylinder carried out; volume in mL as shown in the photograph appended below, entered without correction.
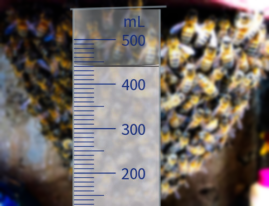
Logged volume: 440 mL
